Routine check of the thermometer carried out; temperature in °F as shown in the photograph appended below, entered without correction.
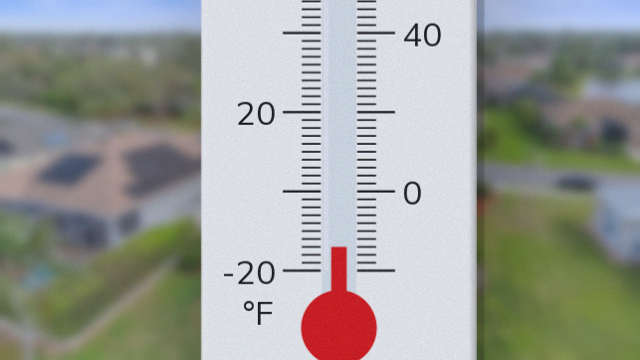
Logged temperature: -14 °F
